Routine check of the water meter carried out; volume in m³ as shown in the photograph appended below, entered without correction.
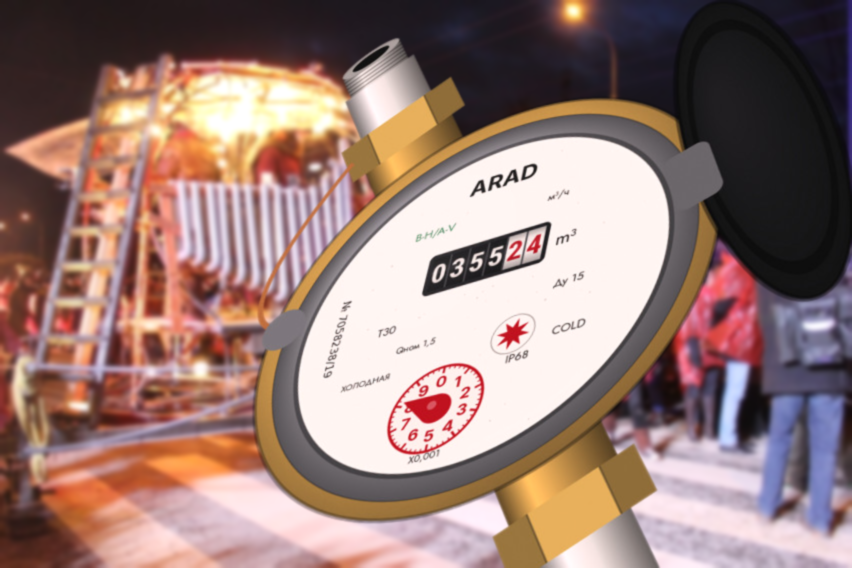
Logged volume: 355.248 m³
